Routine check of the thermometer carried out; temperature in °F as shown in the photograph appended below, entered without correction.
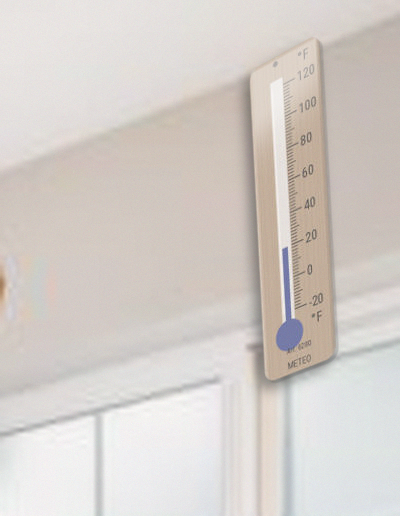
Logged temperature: 20 °F
